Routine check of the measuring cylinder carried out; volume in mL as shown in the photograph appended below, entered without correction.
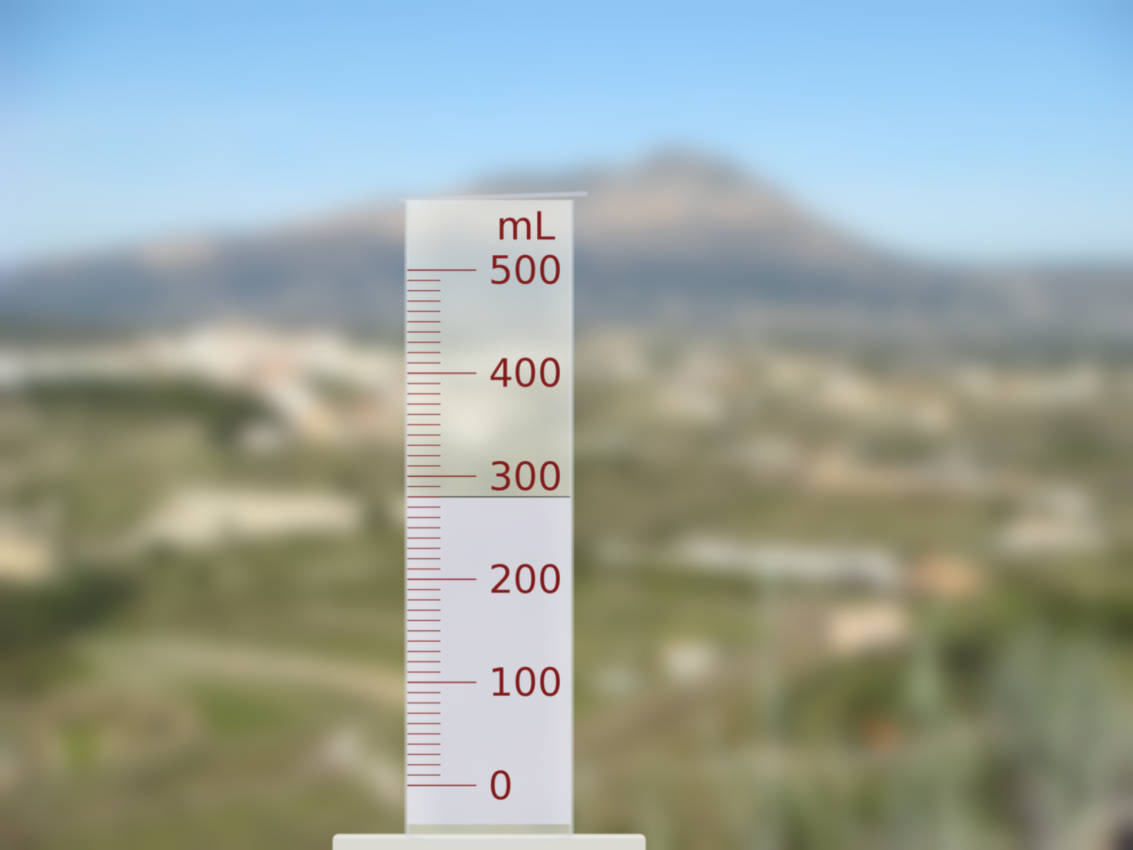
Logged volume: 280 mL
